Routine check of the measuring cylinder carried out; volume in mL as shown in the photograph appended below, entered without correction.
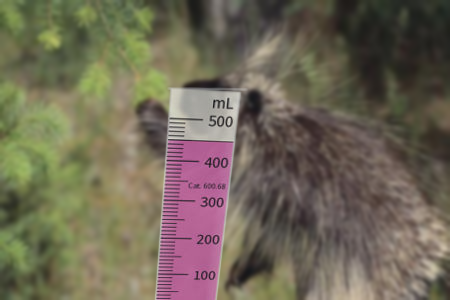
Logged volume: 450 mL
